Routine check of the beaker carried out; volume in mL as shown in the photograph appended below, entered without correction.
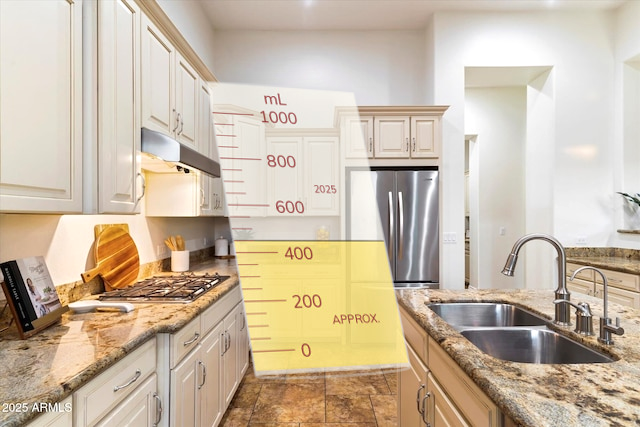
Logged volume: 450 mL
